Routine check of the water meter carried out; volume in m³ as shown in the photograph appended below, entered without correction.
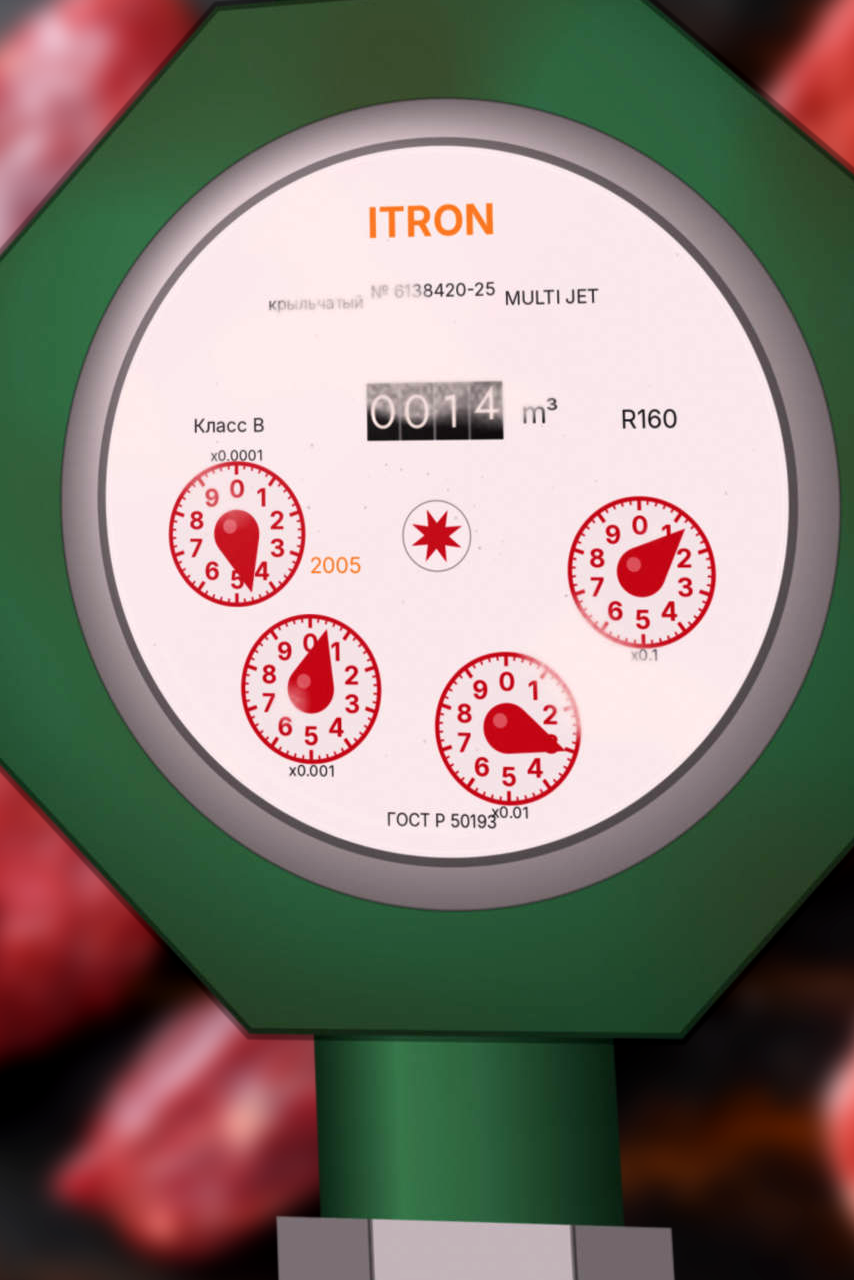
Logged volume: 14.1304 m³
